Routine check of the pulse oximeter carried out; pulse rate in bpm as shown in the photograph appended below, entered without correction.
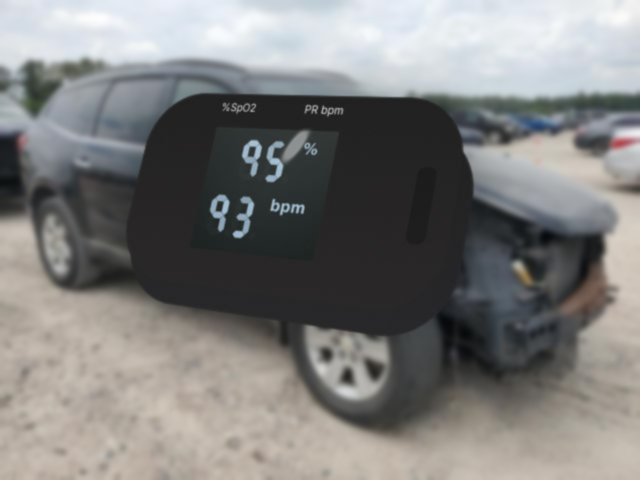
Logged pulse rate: 93 bpm
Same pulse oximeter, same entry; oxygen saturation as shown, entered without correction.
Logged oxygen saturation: 95 %
